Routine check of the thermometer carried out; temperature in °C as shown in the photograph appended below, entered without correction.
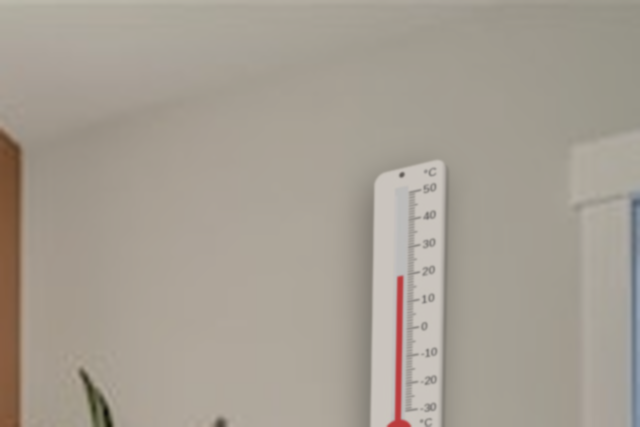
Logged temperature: 20 °C
